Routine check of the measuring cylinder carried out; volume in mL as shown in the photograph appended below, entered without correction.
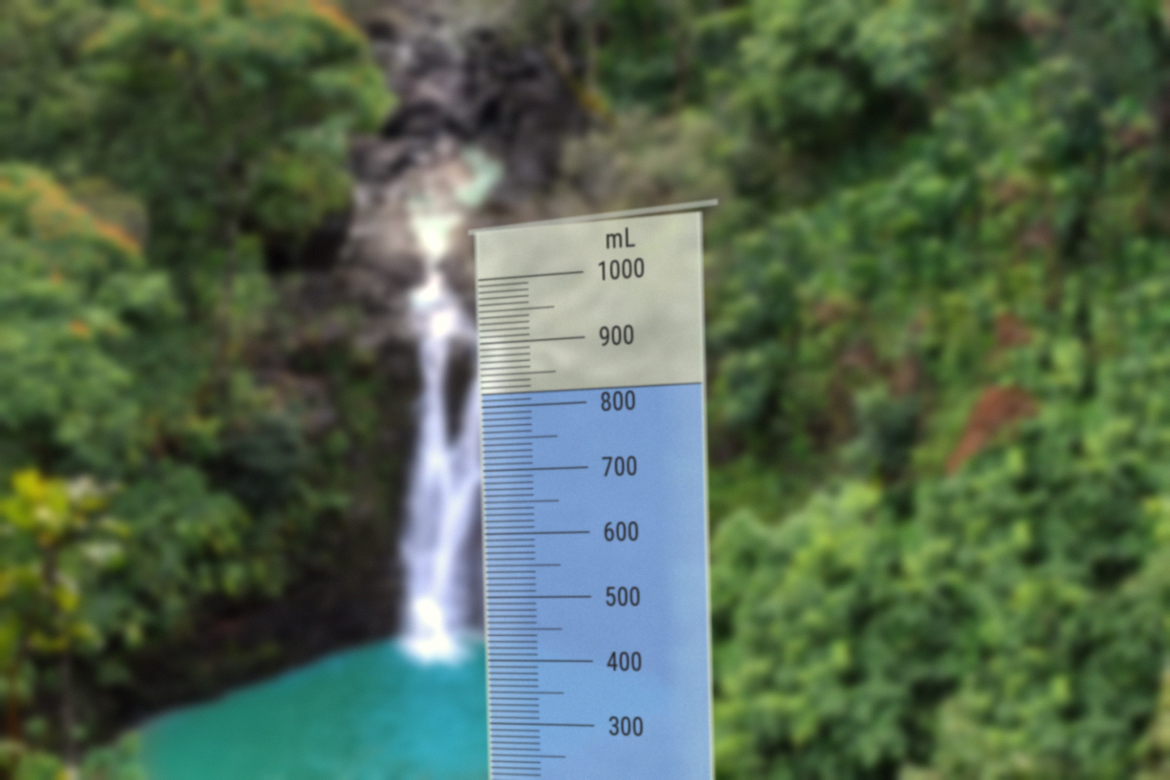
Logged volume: 820 mL
